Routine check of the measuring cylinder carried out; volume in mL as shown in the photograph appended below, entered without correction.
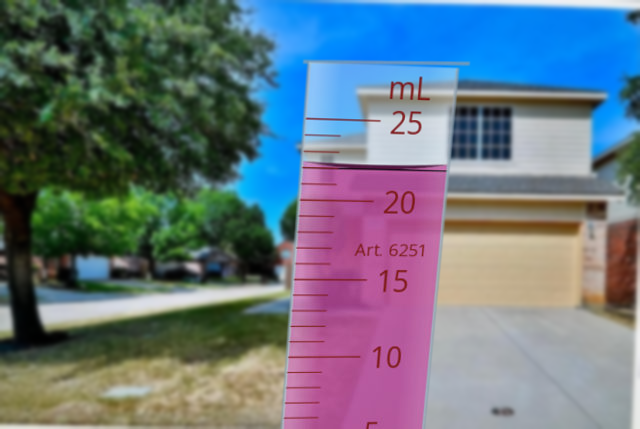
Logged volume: 22 mL
